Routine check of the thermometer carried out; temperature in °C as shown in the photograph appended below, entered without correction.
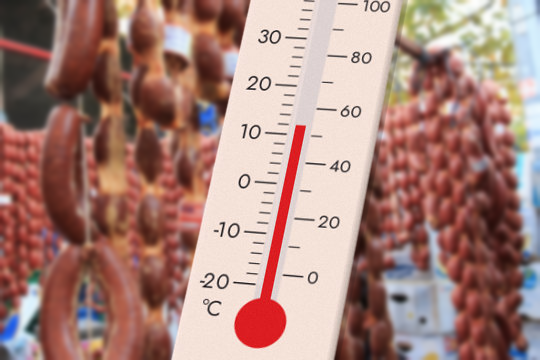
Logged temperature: 12 °C
